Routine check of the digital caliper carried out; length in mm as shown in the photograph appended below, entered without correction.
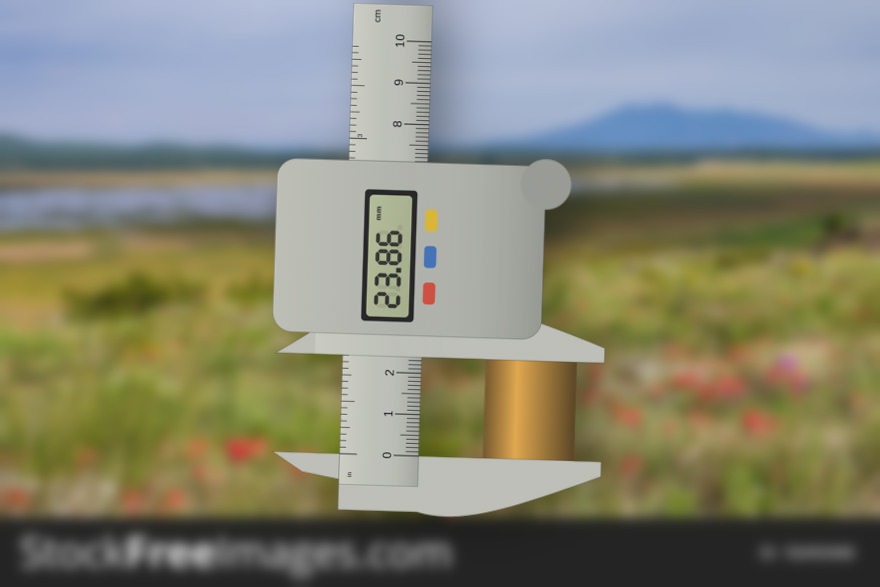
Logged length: 23.86 mm
